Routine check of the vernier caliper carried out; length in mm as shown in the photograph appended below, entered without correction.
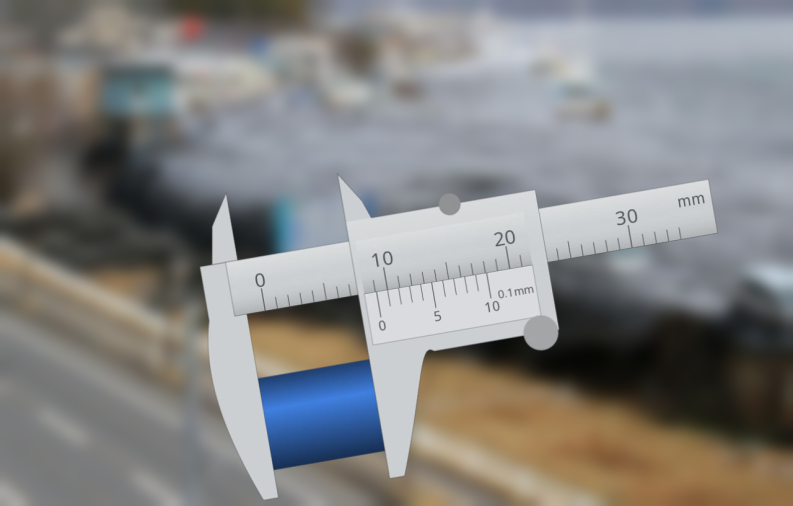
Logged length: 9.1 mm
